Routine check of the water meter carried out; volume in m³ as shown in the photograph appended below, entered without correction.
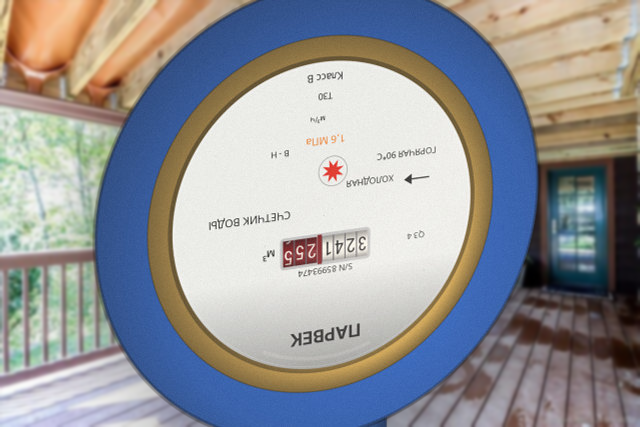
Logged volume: 3241.255 m³
